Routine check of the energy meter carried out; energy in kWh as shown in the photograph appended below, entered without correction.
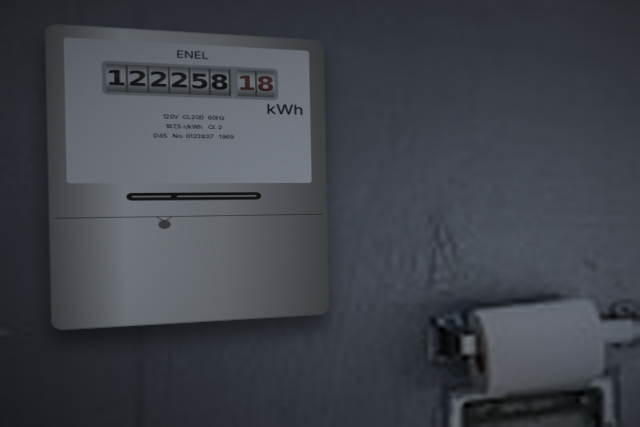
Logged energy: 122258.18 kWh
